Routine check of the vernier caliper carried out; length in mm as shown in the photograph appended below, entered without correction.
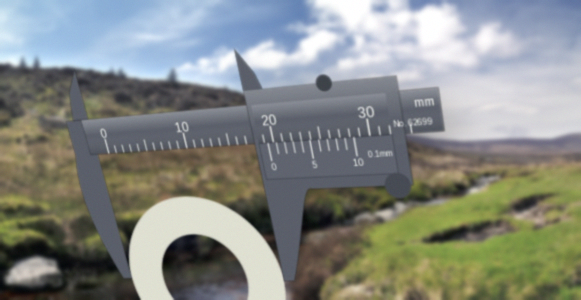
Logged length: 19.4 mm
